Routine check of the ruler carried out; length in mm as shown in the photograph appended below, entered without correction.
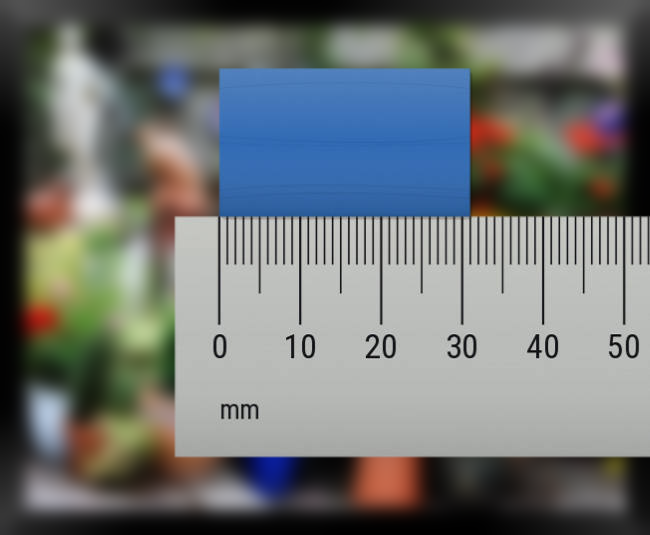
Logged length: 31 mm
